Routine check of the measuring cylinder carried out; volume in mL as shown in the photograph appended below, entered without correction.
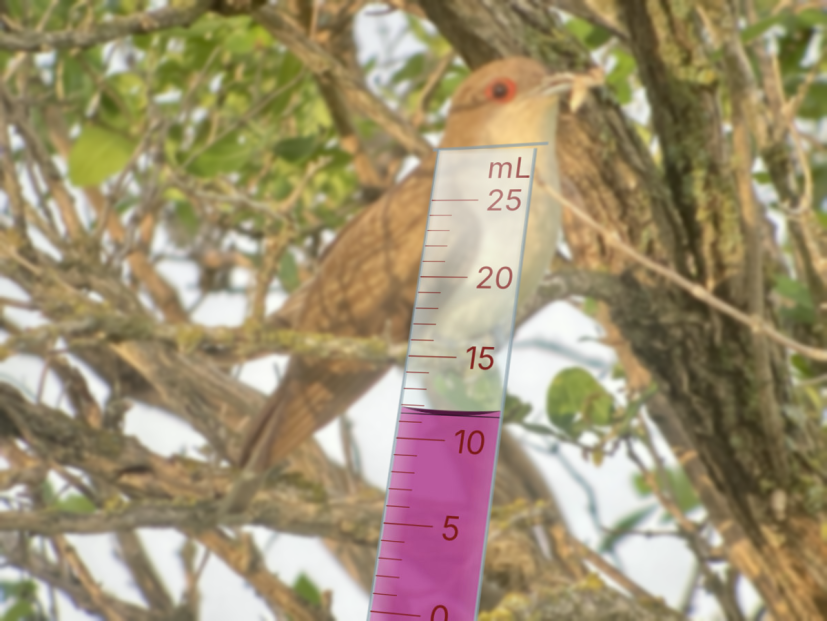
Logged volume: 11.5 mL
